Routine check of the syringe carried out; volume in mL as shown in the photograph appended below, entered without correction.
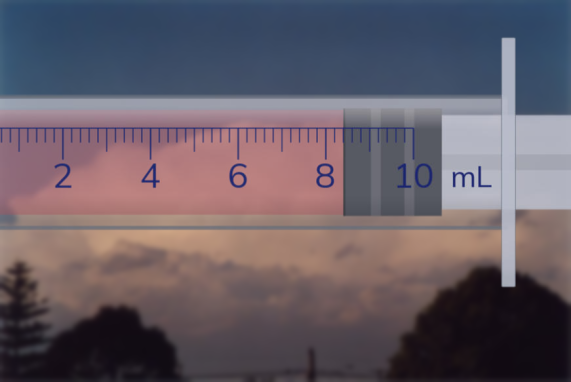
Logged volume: 8.4 mL
